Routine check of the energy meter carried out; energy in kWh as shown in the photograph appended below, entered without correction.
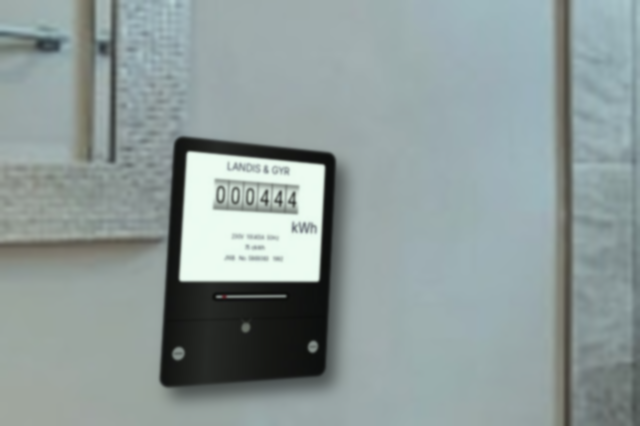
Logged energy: 444 kWh
